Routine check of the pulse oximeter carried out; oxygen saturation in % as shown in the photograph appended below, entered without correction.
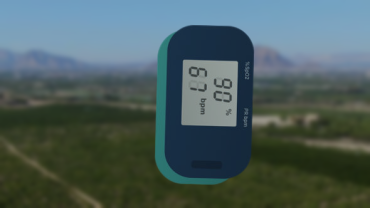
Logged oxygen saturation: 90 %
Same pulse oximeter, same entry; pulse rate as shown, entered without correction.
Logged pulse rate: 67 bpm
